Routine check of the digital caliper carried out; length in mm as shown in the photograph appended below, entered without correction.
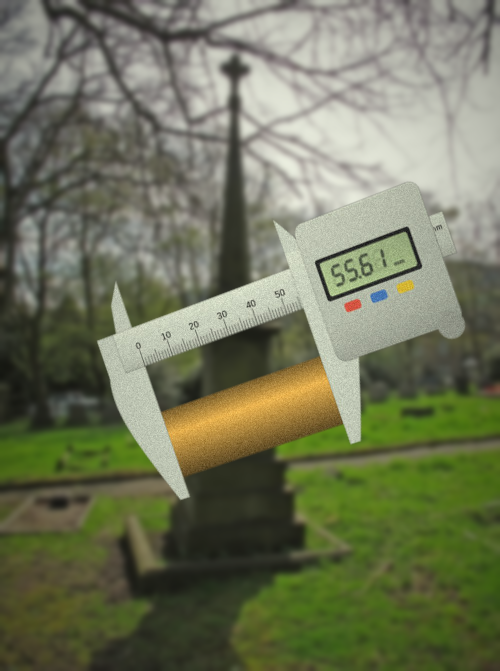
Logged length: 55.61 mm
